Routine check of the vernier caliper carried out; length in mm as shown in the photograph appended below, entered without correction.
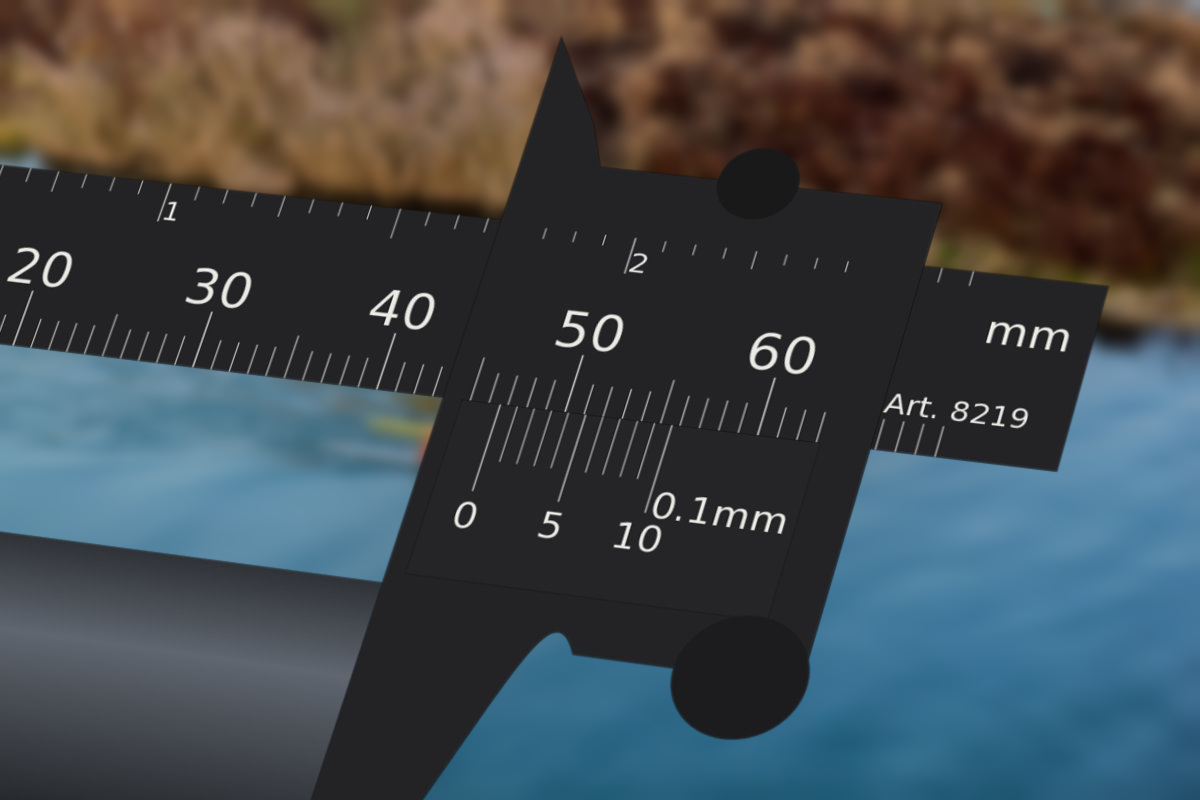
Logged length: 46.6 mm
